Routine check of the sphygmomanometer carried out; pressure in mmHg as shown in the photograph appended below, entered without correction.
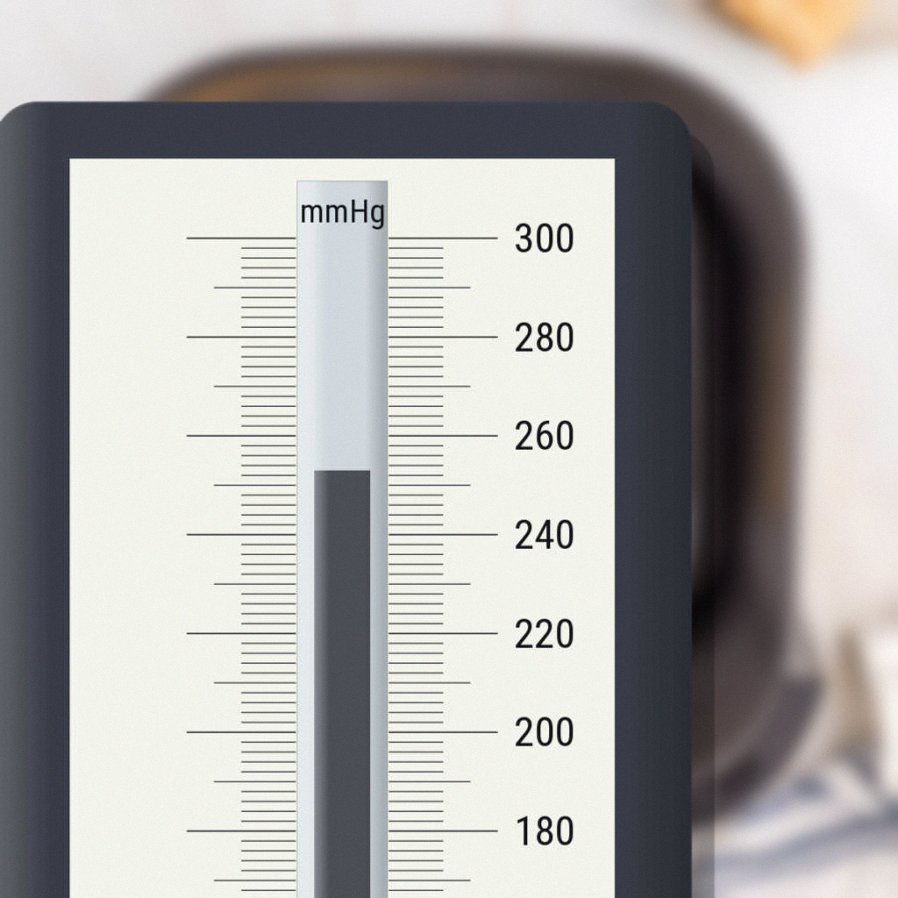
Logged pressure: 253 mmHg
